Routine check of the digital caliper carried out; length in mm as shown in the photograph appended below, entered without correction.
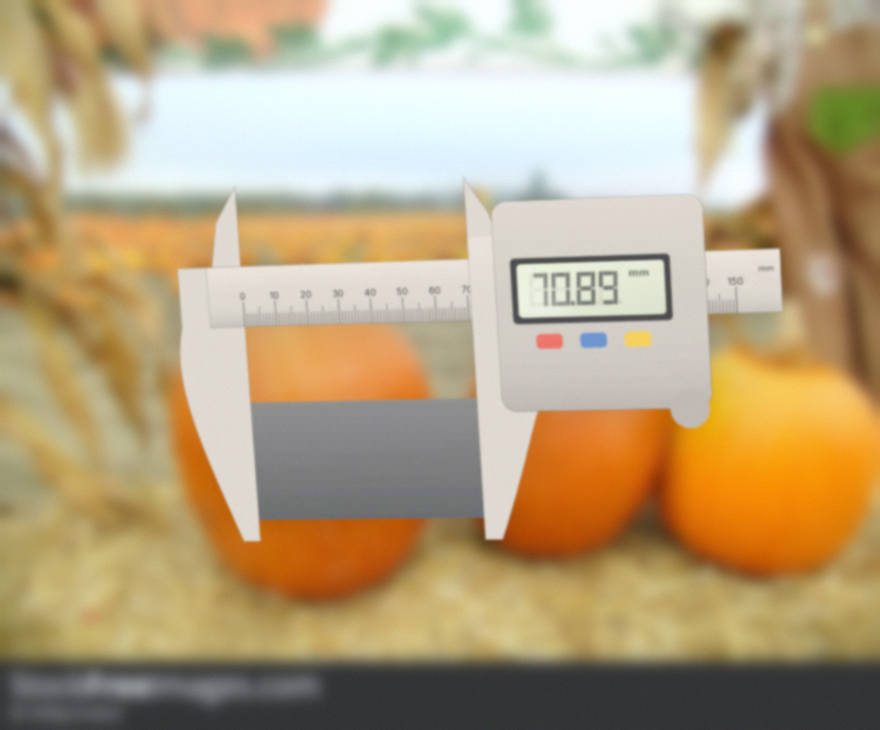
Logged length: 70.89 mm
